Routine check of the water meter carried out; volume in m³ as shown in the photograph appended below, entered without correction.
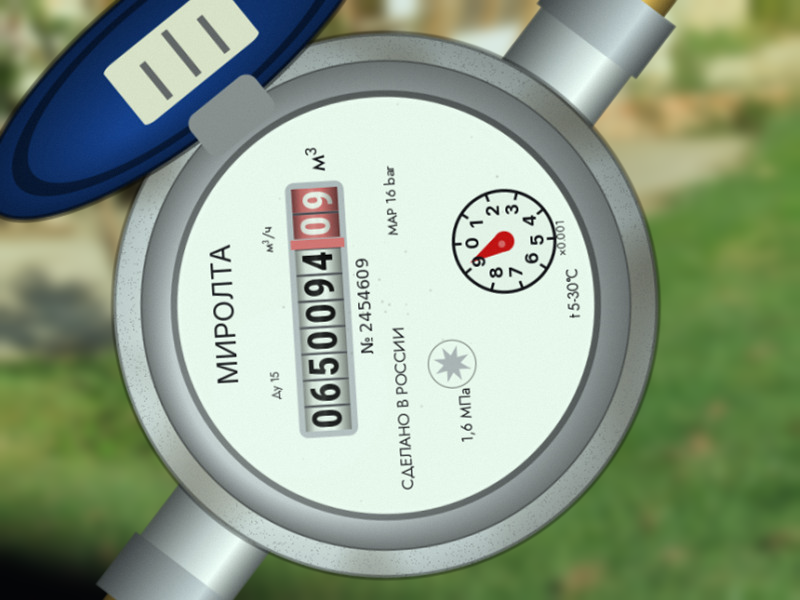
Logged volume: 650094.089 m³
